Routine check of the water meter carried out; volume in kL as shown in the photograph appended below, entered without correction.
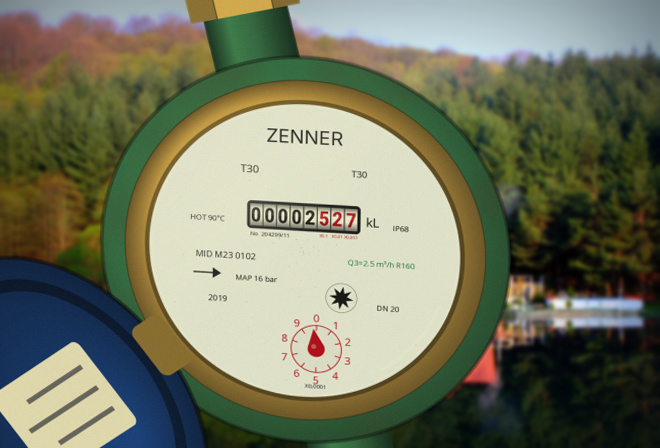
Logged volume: 2.5269 kL
